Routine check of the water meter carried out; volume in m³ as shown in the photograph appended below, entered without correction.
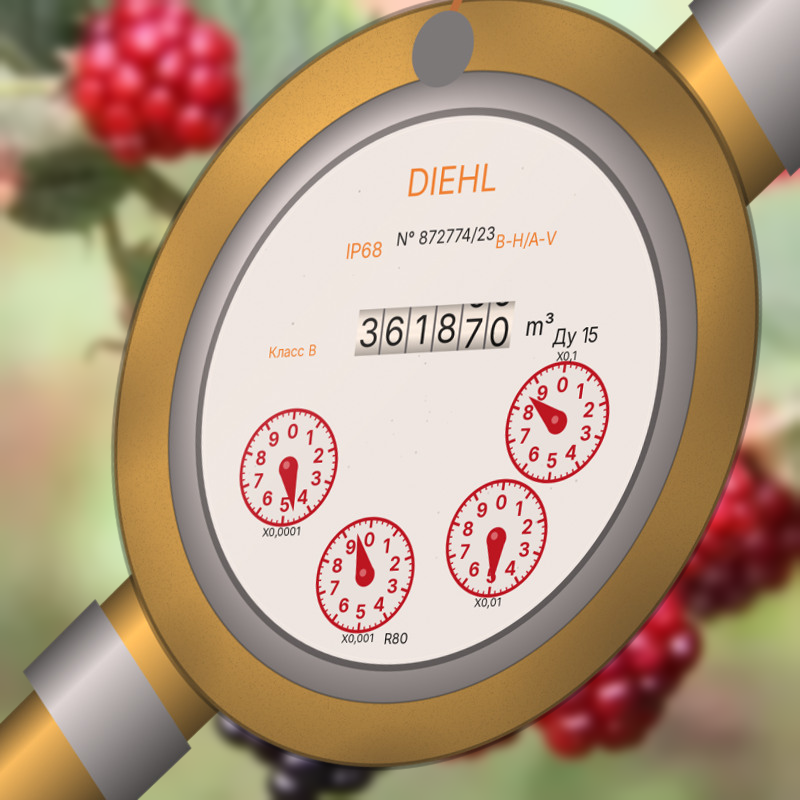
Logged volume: 361869.8494 m³
